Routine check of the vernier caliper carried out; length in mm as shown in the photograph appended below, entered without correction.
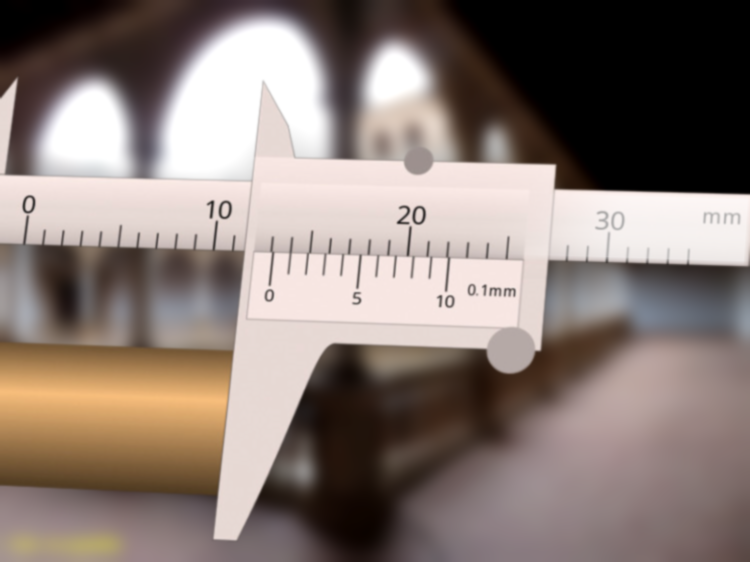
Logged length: 13.1 mm
